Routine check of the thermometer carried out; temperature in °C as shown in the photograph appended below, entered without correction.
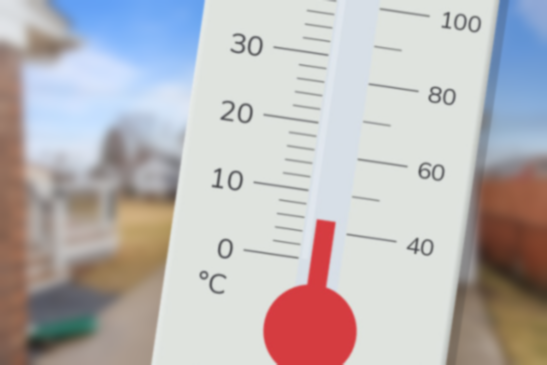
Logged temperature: 6 °C
